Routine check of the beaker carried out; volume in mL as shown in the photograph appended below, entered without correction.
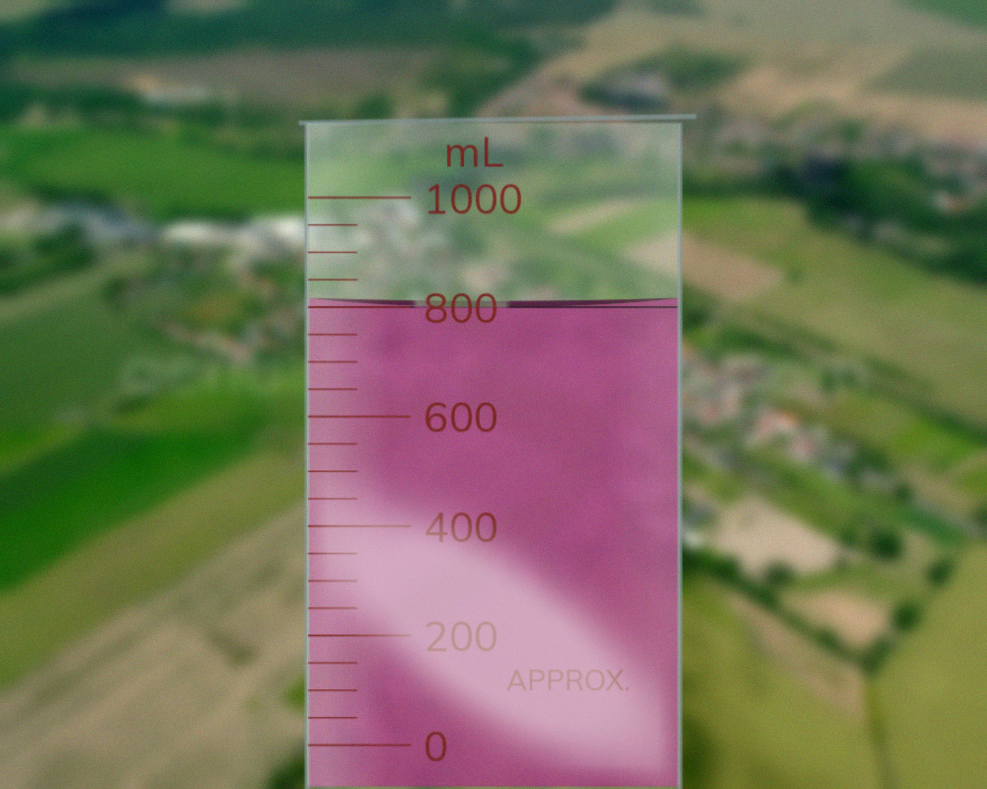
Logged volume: 800 mL
